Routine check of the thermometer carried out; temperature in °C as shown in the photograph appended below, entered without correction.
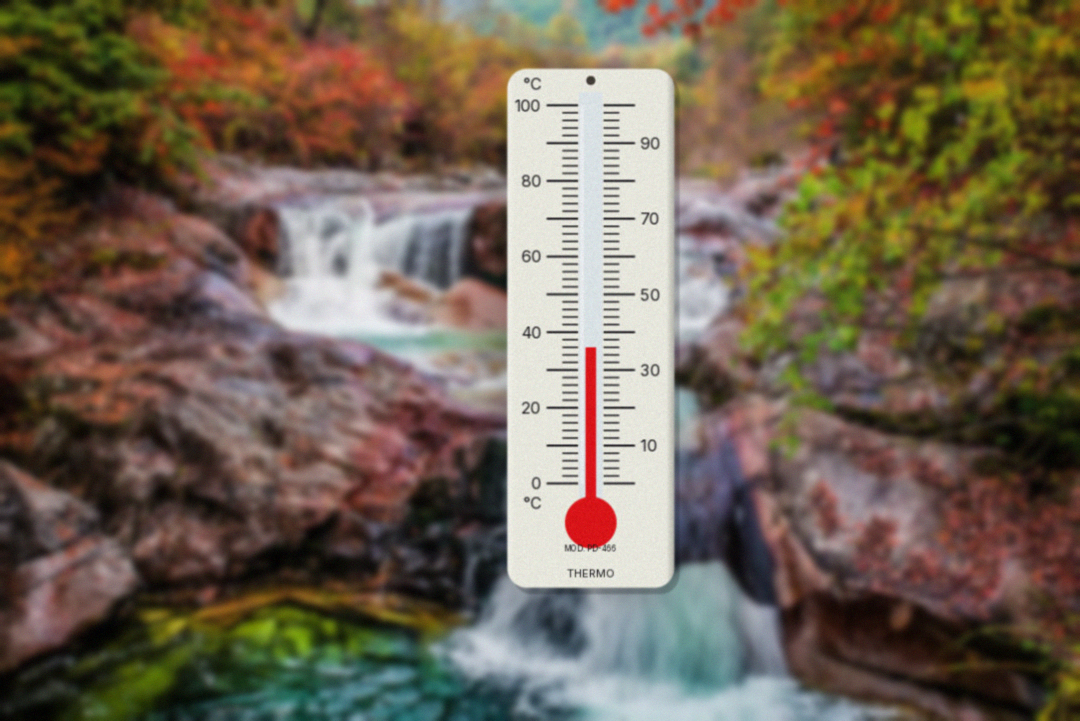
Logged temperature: 36 °C
